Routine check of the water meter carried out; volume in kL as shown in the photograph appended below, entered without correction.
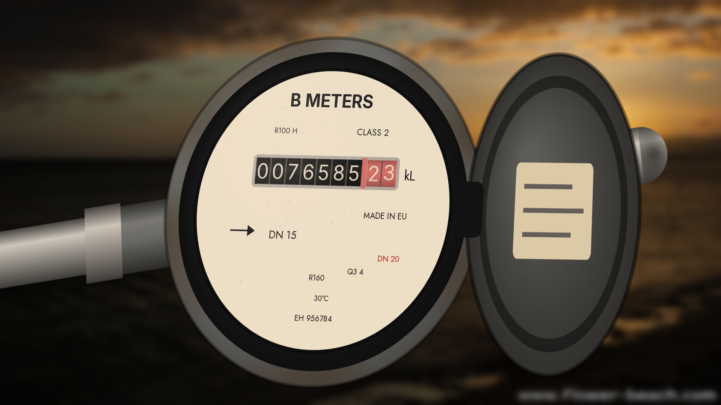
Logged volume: 76585.23 kL
